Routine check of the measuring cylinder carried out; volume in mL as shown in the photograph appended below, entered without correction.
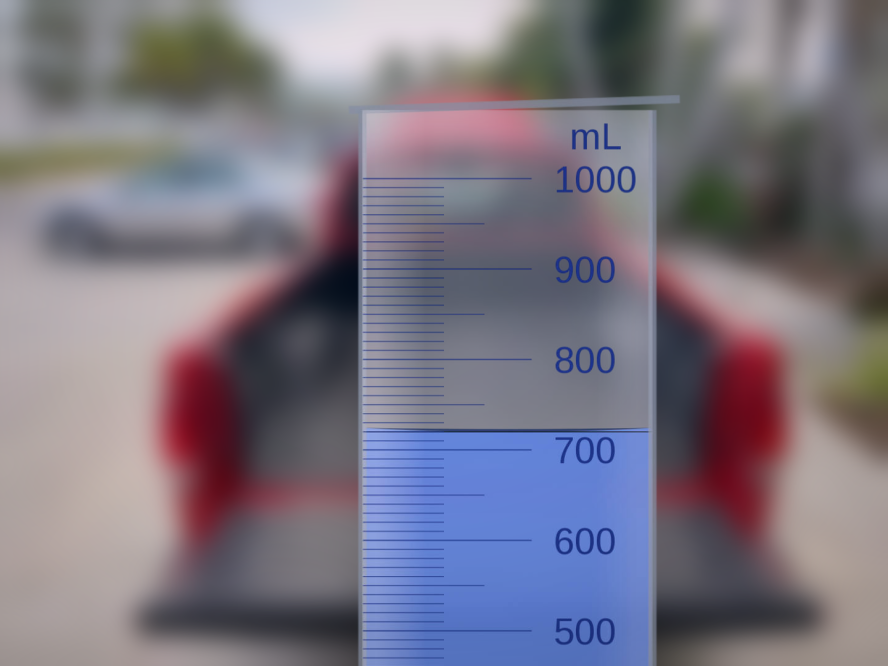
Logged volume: 720 mL
